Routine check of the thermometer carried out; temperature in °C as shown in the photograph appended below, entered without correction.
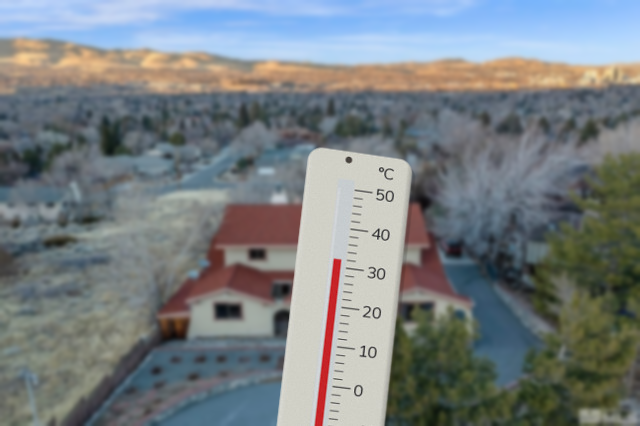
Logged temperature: 32 °C
